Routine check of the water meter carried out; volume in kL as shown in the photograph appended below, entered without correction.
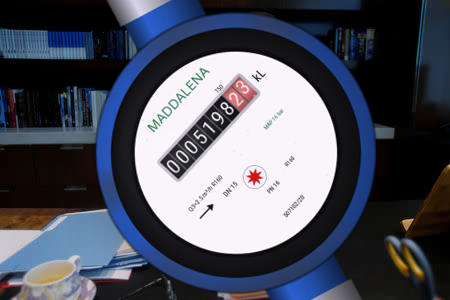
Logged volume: 5198.23 kL
